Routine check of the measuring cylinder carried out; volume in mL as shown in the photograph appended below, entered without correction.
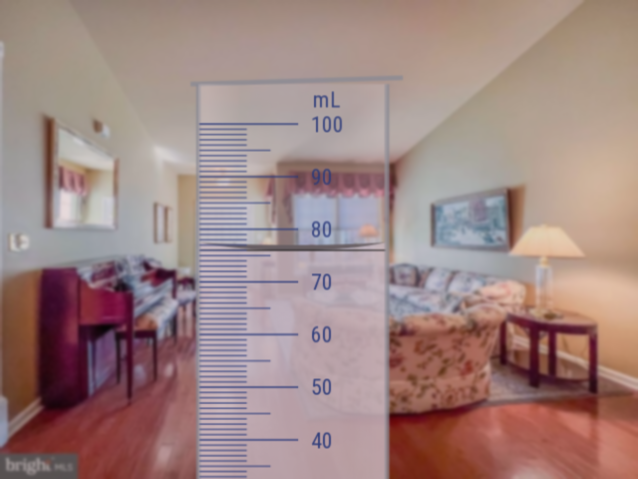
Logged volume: 76 mL
